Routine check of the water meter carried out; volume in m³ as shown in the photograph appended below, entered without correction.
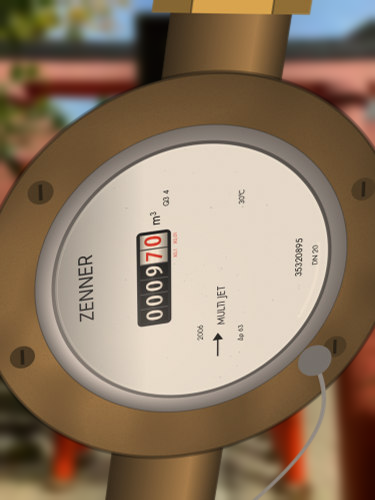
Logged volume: 9.70 m³
